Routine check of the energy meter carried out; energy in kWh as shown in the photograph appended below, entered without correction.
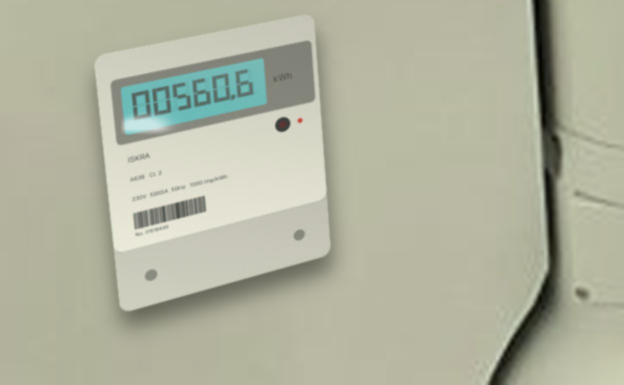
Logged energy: 560.6 kWh
